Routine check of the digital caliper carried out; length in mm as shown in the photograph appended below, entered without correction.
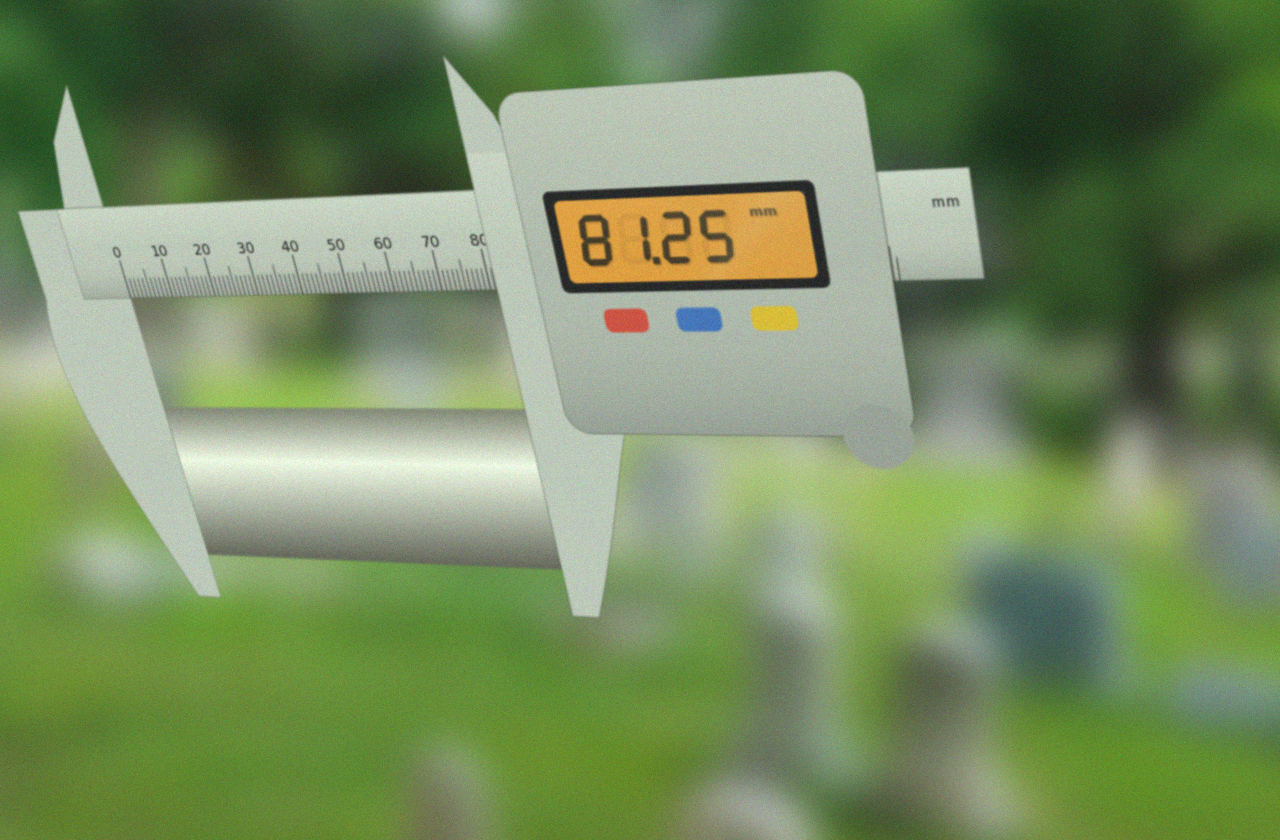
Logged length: 81.25 mm
